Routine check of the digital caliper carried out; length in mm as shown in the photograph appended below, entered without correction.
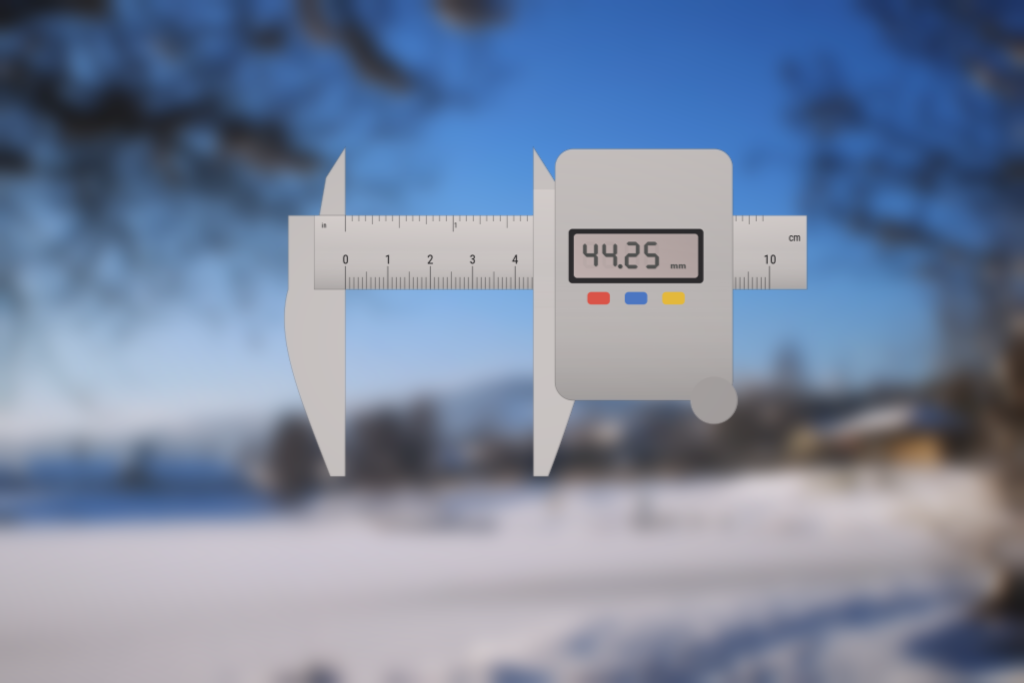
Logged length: 44.25 mm
